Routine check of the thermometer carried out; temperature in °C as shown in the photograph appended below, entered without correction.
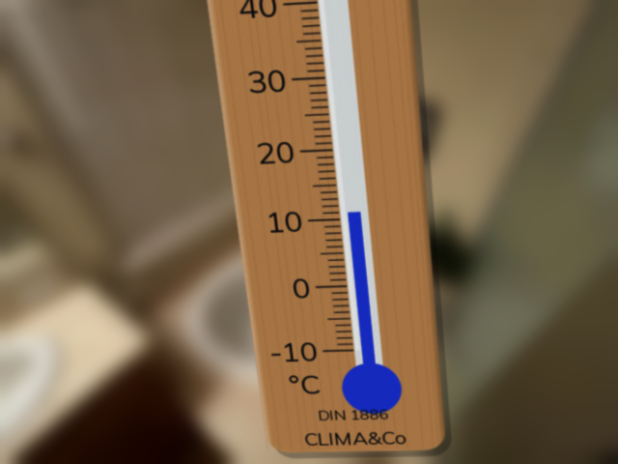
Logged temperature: 11 °C
